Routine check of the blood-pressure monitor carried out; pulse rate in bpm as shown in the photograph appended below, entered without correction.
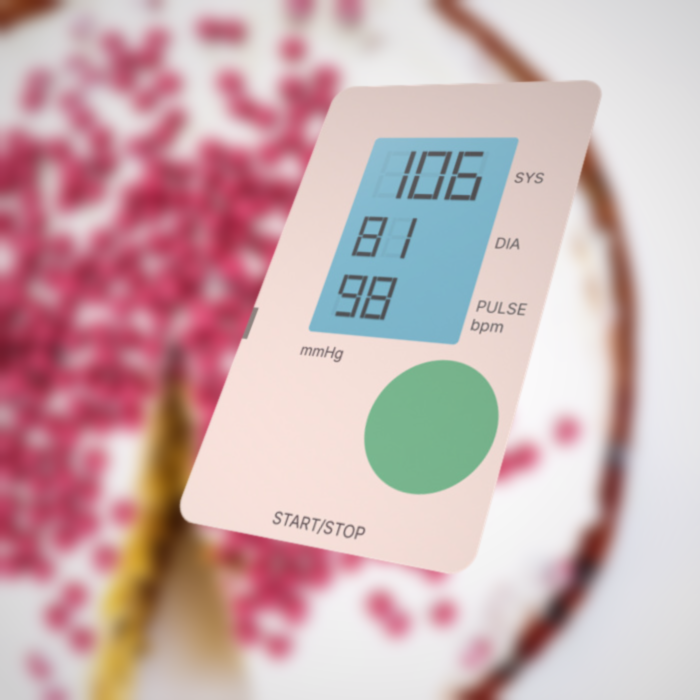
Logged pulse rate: 98 bpm
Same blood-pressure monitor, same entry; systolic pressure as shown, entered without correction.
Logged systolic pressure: 106 mmHg
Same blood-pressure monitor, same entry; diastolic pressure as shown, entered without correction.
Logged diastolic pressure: 81 mmHg
